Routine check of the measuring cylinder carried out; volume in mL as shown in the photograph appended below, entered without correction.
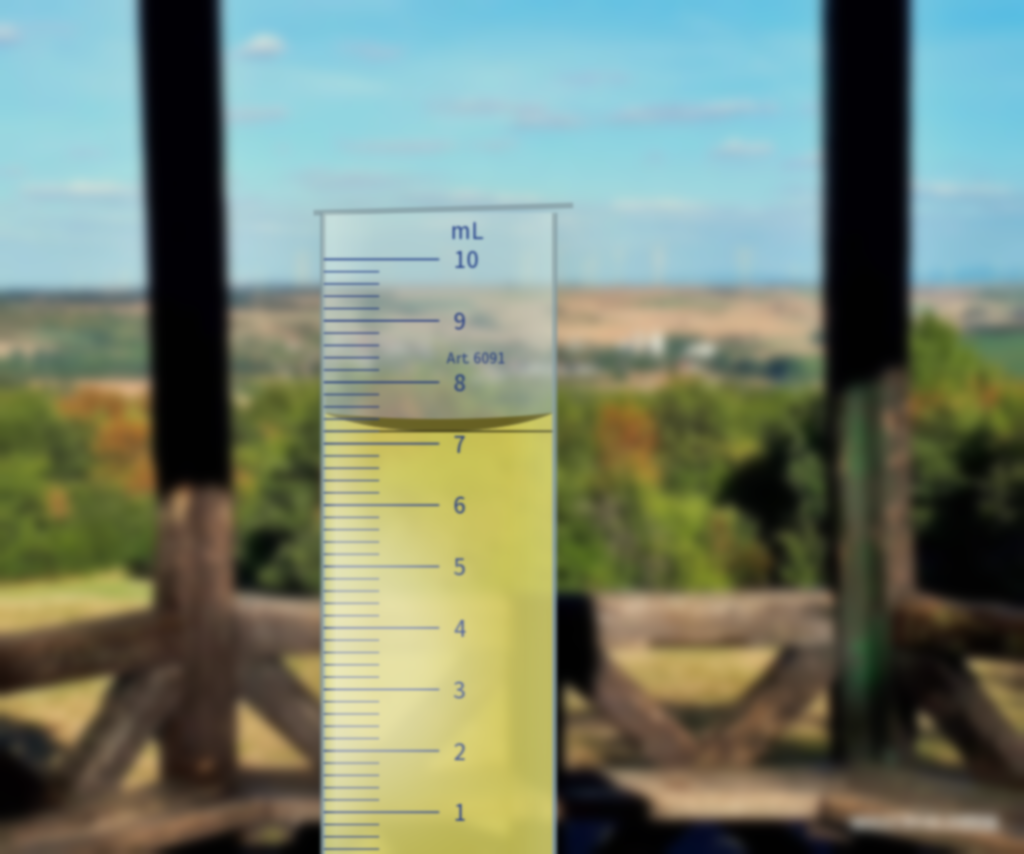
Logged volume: 7.2 mL
